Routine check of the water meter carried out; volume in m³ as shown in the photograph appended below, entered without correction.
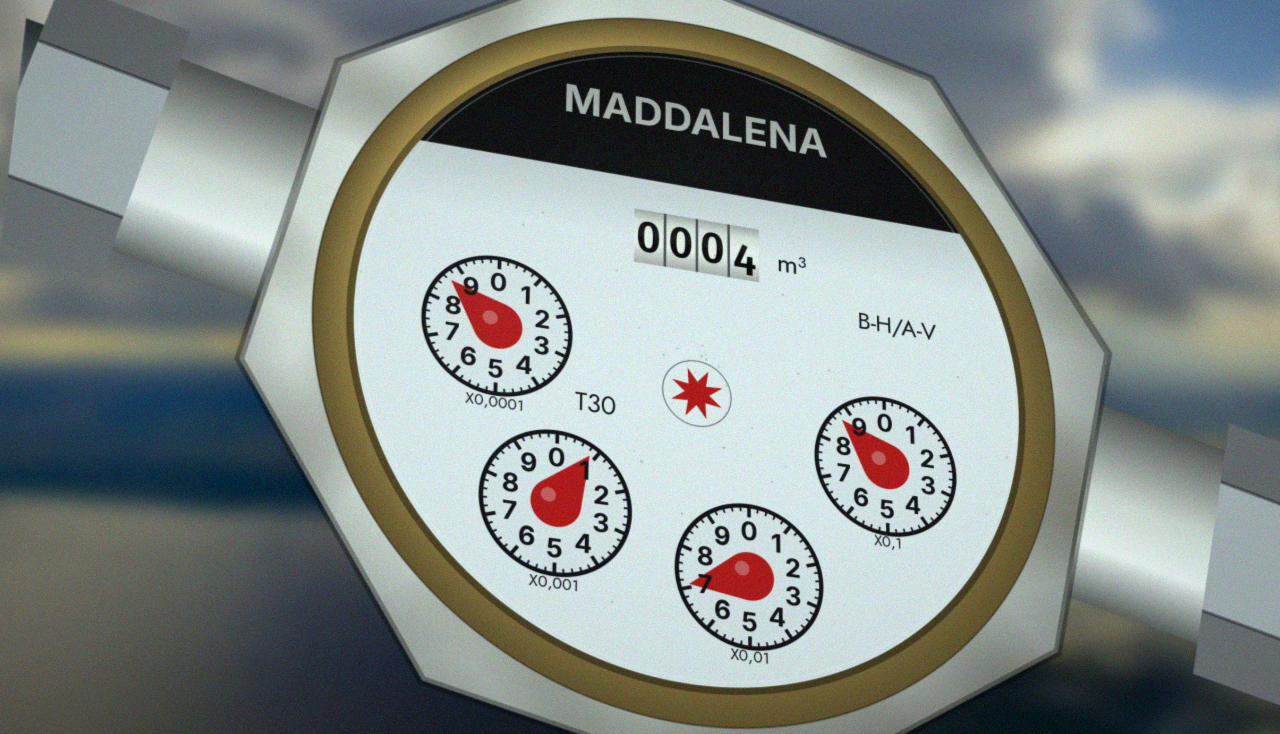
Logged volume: 3.8708 m³
